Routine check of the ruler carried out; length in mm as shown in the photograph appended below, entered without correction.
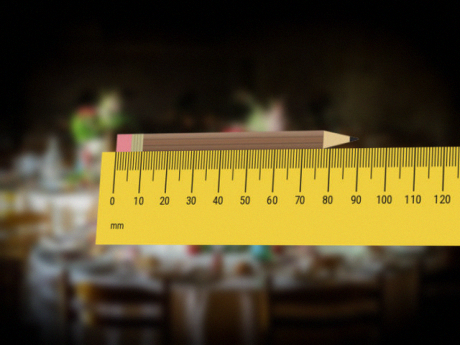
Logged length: 90 mm
